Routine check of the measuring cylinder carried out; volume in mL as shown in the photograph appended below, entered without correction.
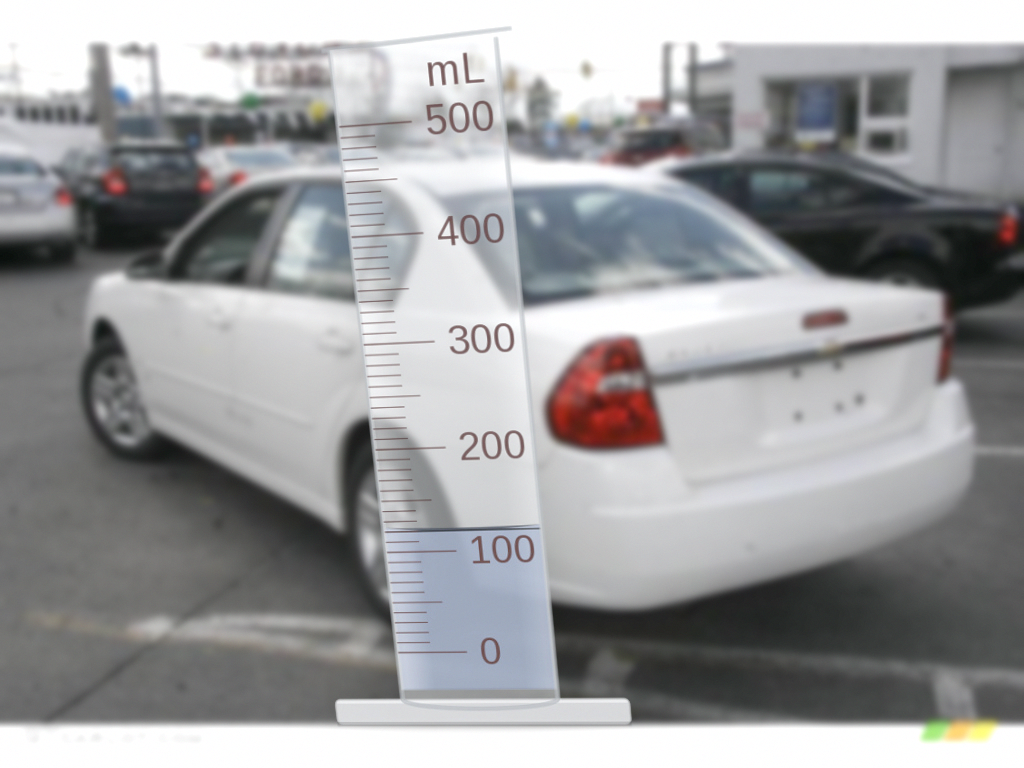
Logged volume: 120 mL
